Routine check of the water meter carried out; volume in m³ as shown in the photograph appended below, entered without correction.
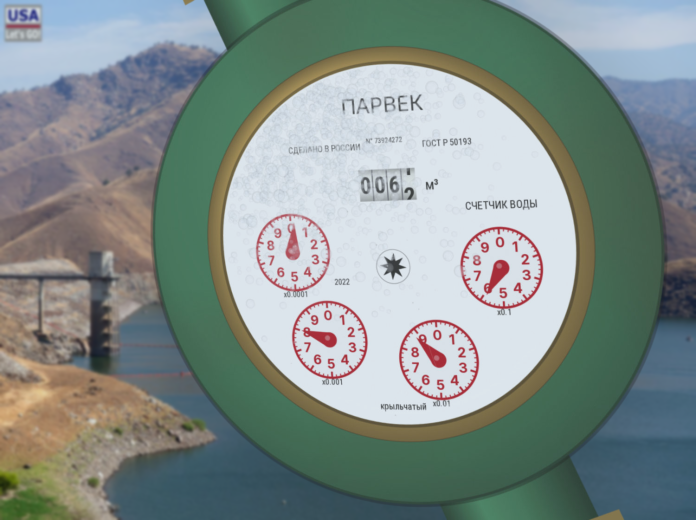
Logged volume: 61.5880 m³
